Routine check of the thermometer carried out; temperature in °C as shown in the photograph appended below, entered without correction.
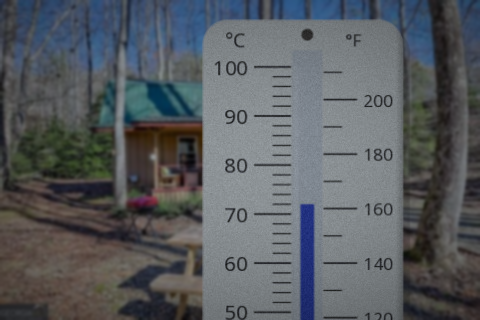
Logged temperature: 72 °C
